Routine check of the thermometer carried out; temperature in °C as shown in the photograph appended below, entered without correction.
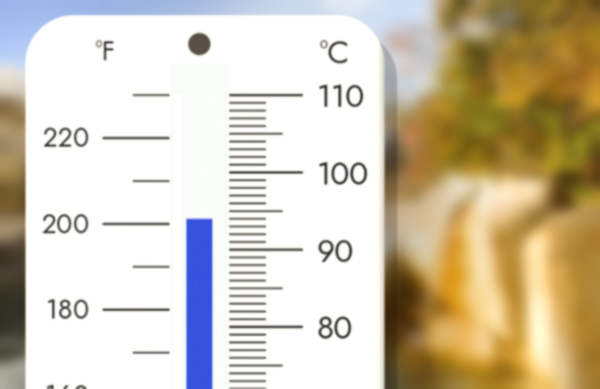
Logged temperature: 94 °C
